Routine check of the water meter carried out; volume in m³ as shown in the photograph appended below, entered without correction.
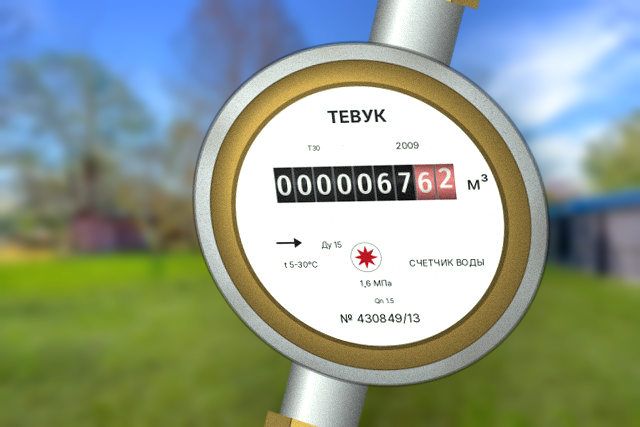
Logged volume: 67.62 m³
